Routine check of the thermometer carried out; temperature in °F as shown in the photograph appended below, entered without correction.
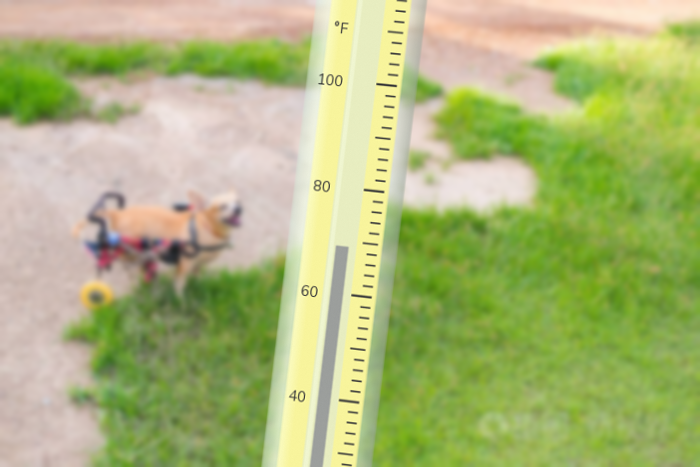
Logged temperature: 69 °F
